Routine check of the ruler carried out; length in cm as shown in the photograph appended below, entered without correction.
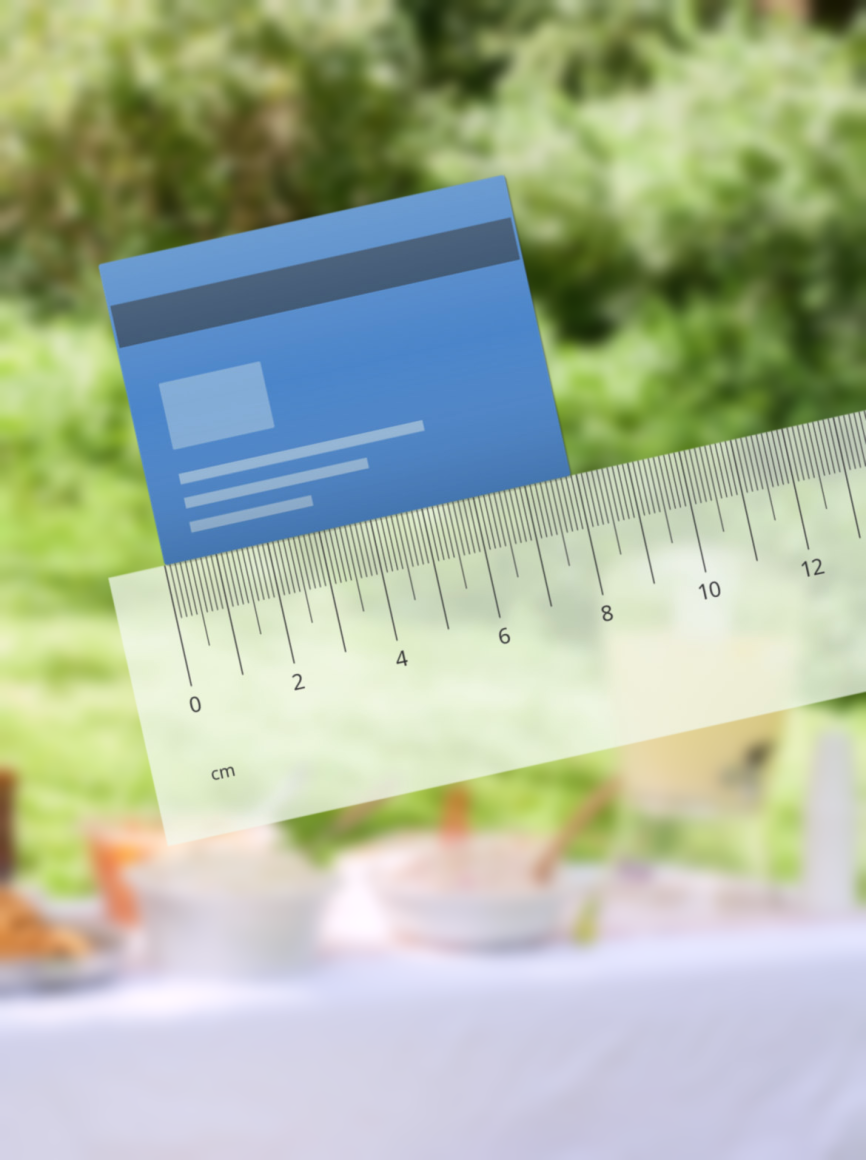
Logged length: 7.9 cm
